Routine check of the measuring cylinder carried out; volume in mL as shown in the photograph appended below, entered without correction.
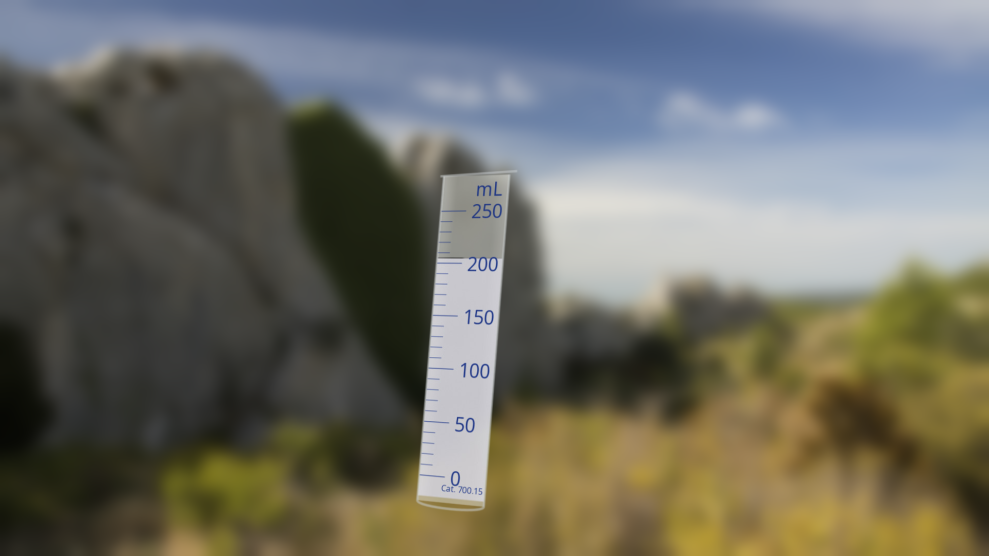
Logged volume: 205 mL
